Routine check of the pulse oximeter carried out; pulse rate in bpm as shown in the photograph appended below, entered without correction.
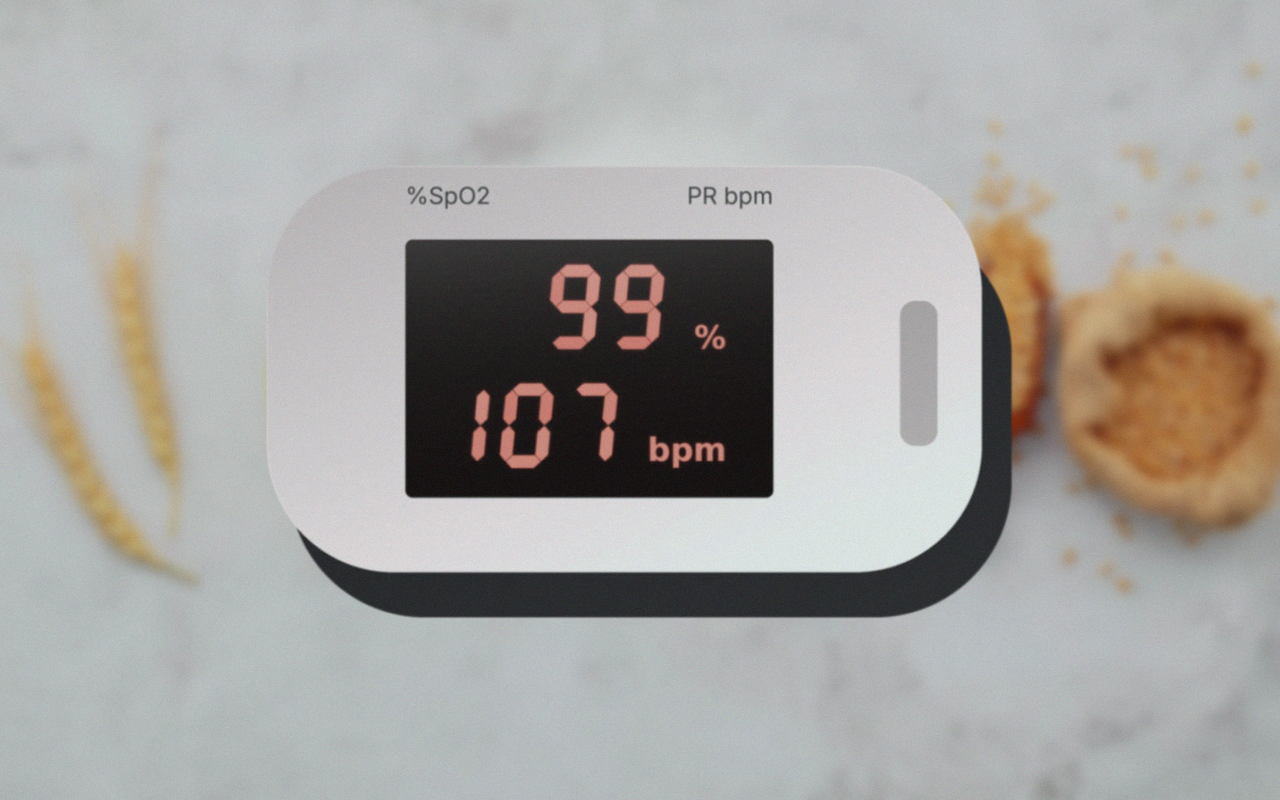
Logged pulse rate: 107 bpm
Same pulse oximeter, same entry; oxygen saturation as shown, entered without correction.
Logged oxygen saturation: 99 %
